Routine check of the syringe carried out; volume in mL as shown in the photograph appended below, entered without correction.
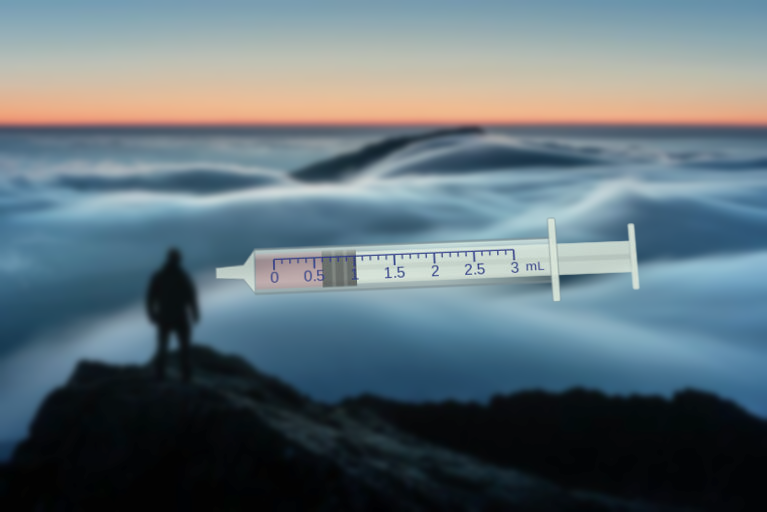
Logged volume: 0.6 mL
